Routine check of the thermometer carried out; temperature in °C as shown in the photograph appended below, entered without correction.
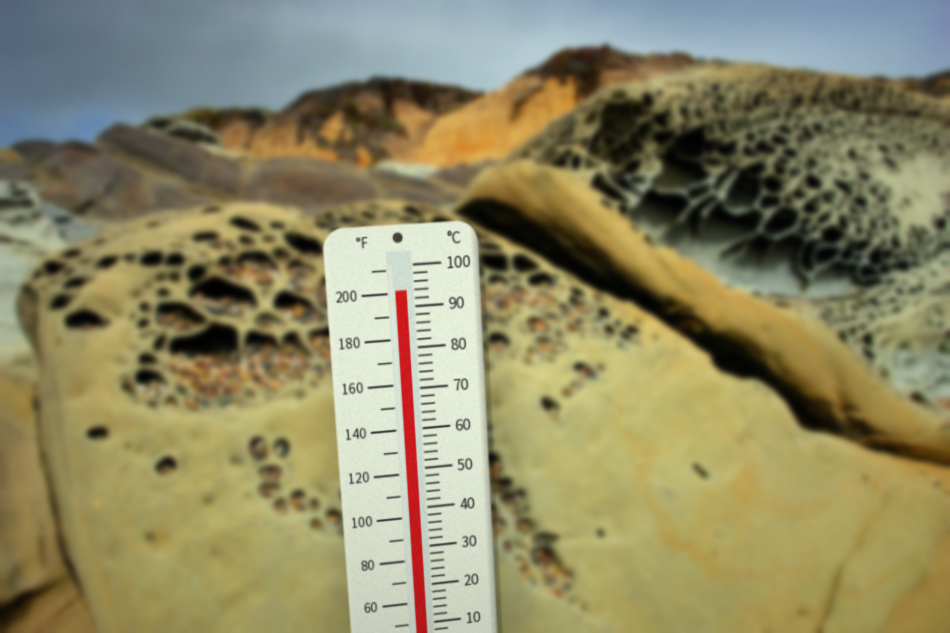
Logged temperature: 94 °C
